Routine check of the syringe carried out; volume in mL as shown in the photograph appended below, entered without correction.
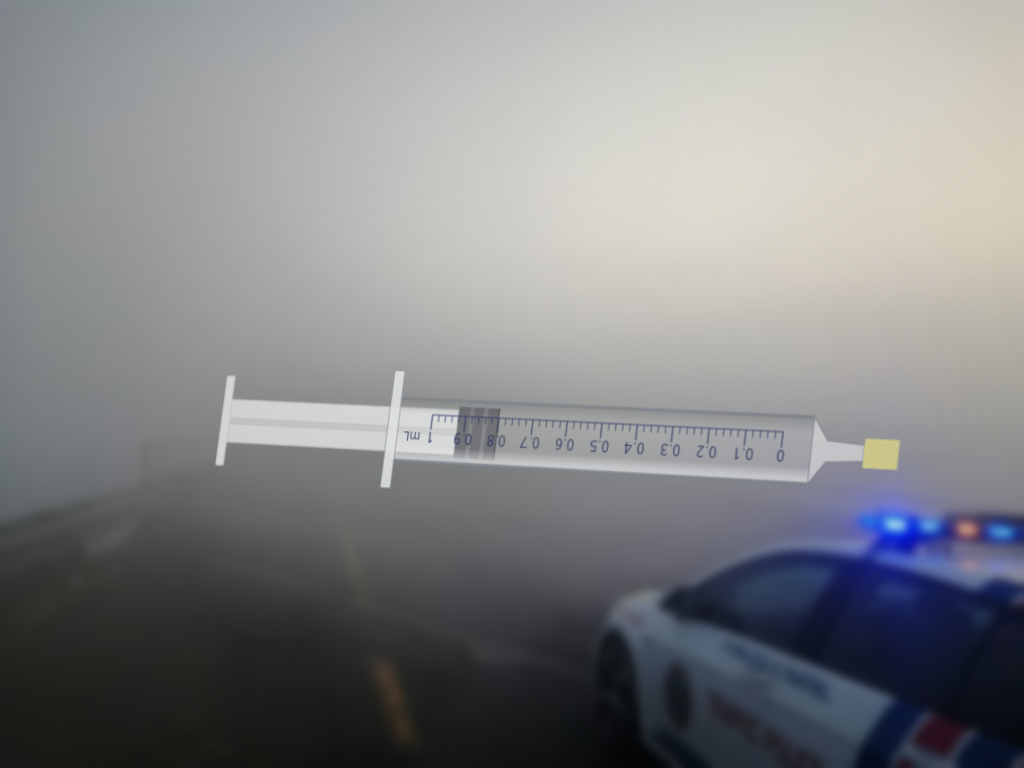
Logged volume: 0.8 mL
